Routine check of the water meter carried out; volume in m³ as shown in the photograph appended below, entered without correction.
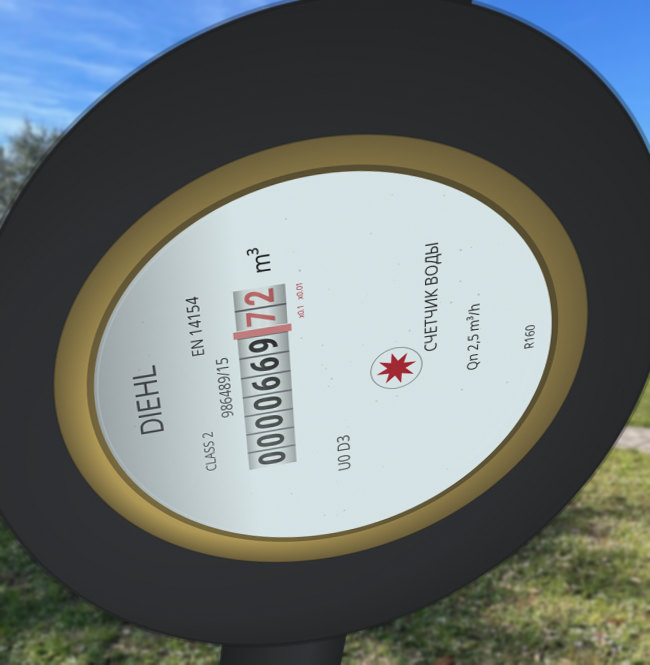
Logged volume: 669.72 m³
